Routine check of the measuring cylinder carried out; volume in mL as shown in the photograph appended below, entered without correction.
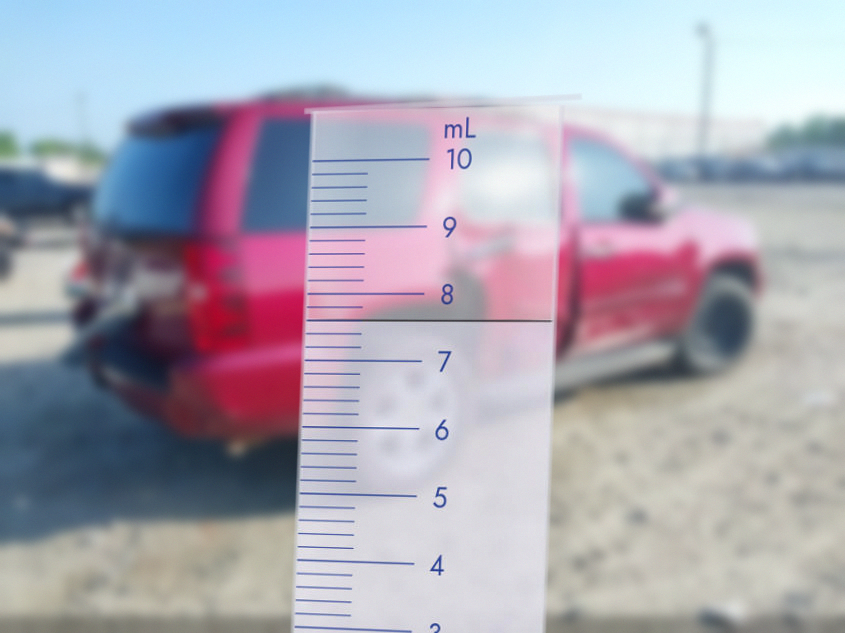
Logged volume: 7.6 mL
